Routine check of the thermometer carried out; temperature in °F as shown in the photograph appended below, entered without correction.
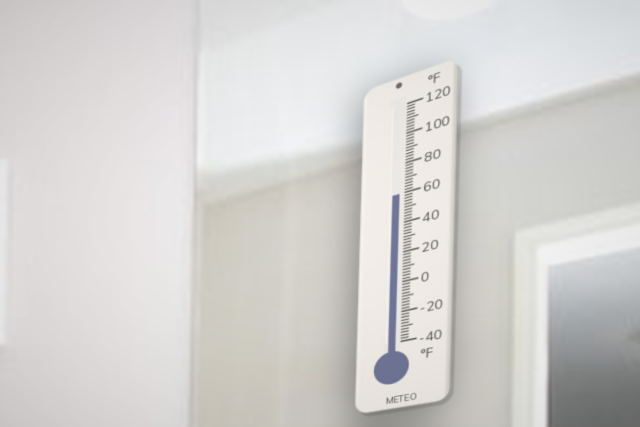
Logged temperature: 60 °F
